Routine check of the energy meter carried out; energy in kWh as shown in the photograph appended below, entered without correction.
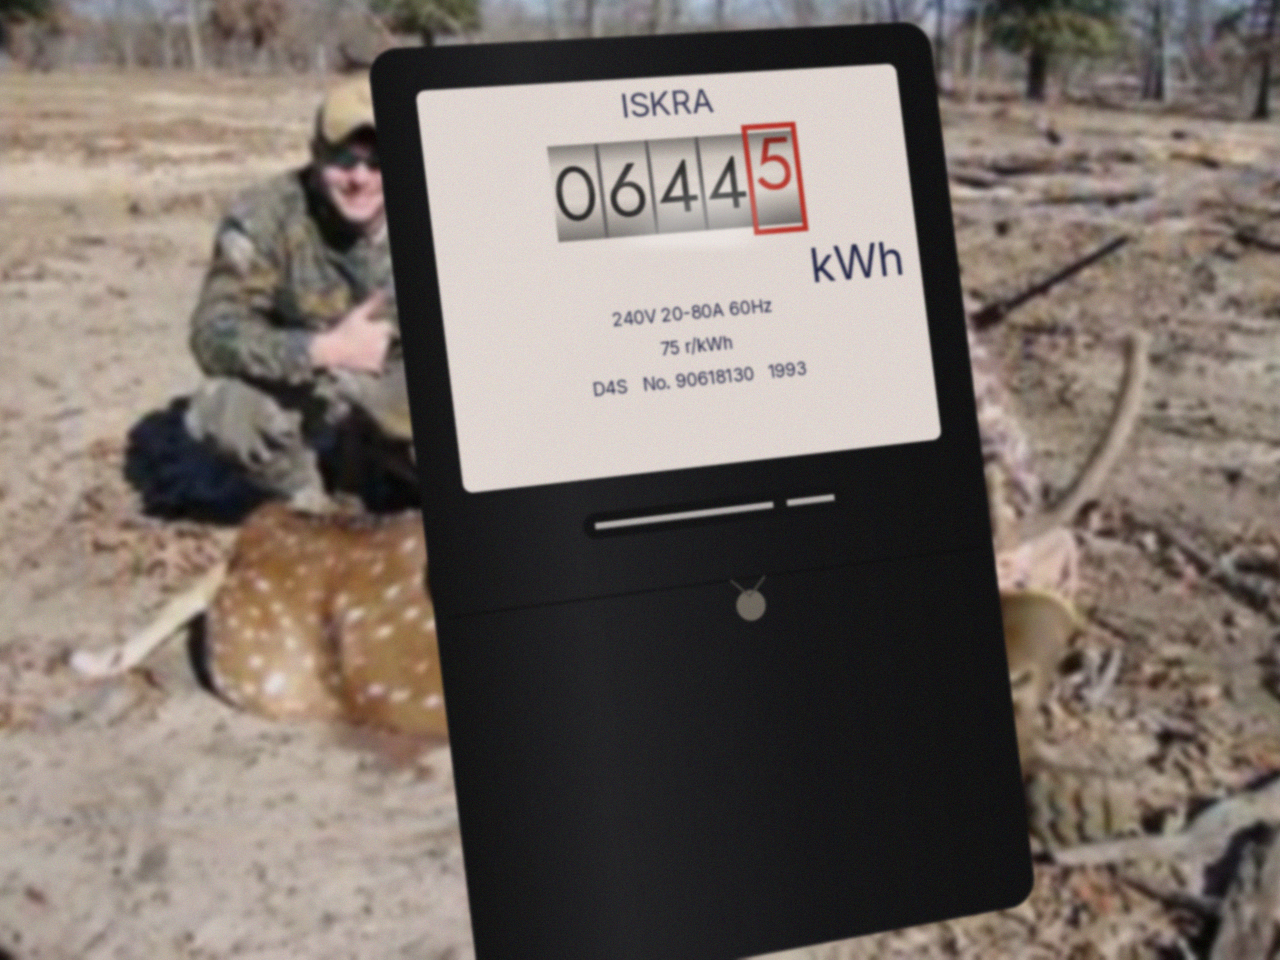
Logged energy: 644.5 kWh
